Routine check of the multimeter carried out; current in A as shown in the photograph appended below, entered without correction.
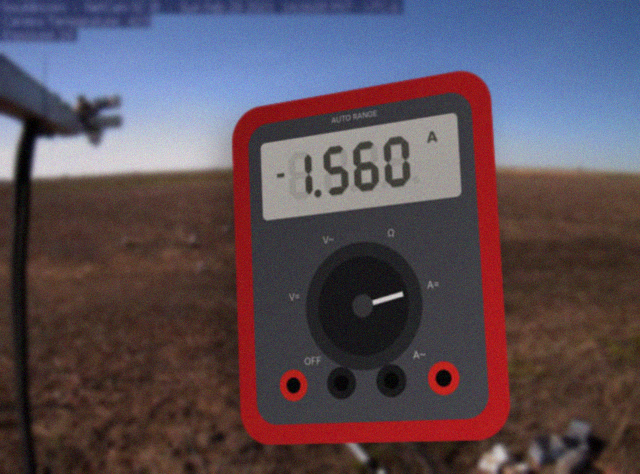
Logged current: -1.560 A
